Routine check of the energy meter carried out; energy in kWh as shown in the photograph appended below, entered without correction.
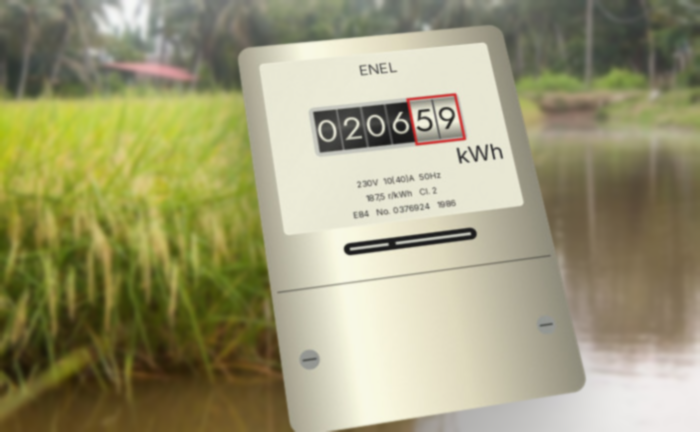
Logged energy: 206.59 kWh
